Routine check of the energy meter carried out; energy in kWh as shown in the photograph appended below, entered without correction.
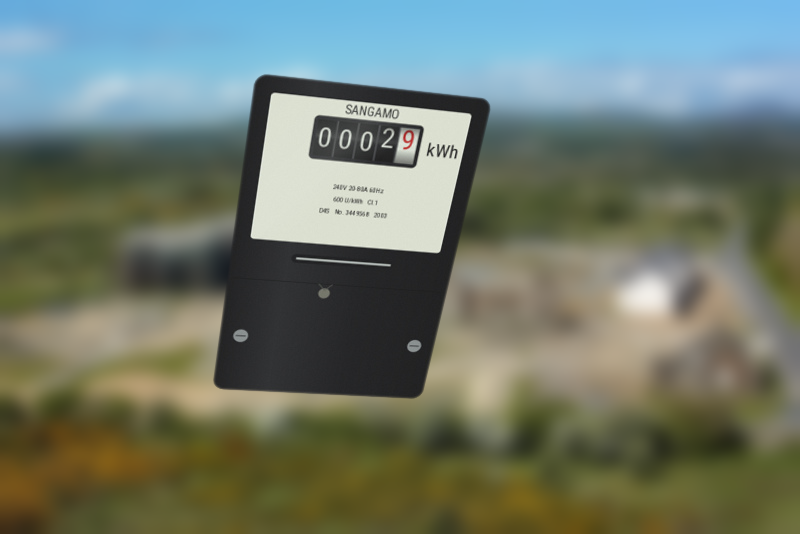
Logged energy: 2.9 kWh
